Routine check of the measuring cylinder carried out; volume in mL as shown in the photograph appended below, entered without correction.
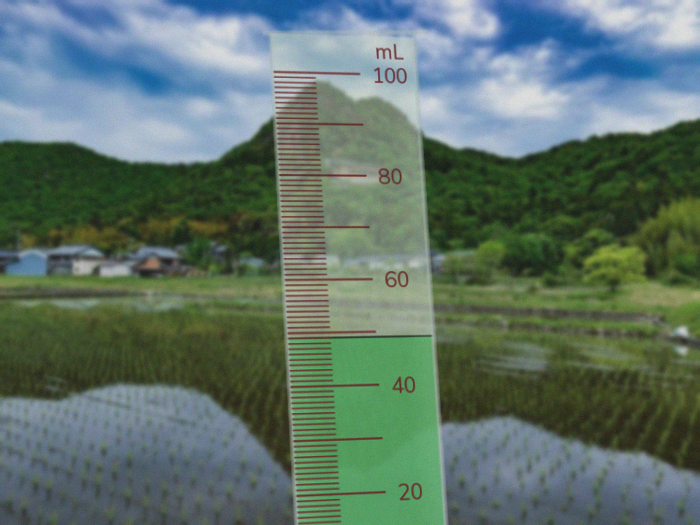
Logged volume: 49 mL
